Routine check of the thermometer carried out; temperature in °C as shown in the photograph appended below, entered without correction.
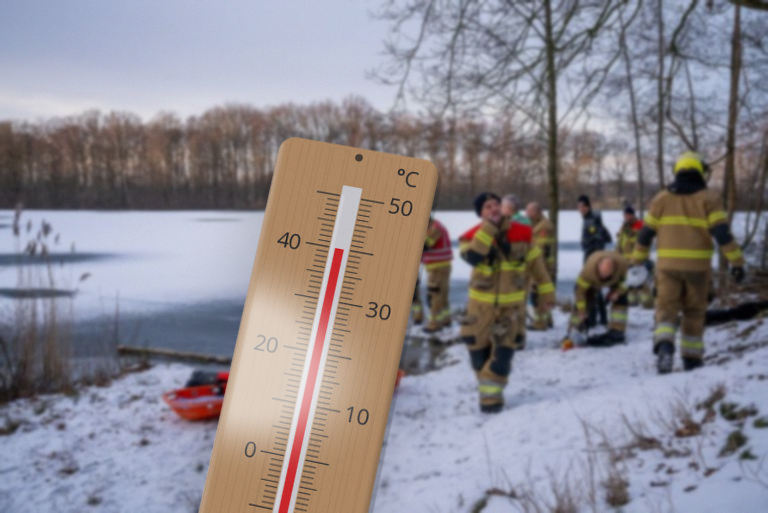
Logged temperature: 40 °C
